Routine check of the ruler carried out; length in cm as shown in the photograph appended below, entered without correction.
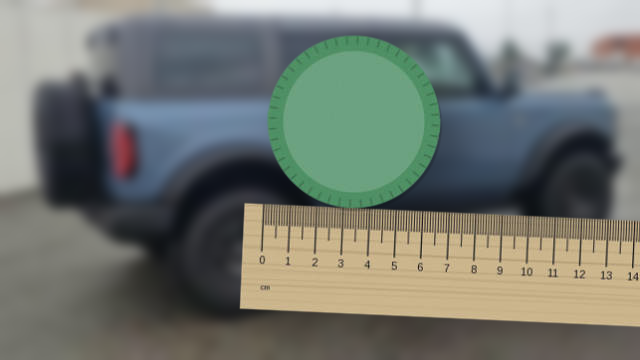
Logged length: 6.5 cm
